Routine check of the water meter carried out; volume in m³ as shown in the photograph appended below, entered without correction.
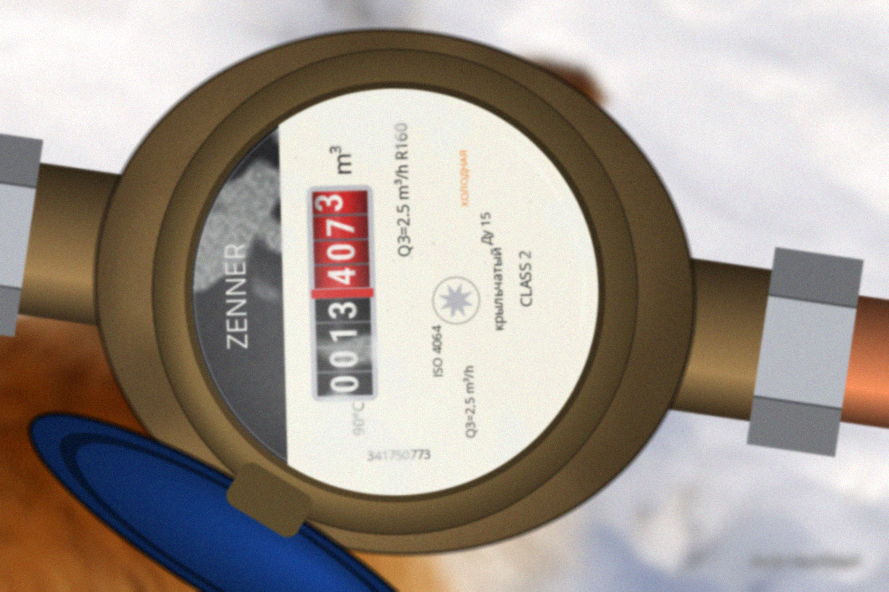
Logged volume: 13.4073 m³
